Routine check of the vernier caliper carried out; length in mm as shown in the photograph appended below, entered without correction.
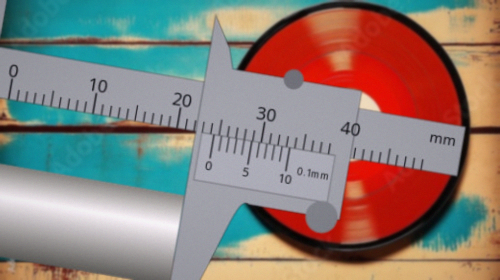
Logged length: 24.4 mm
